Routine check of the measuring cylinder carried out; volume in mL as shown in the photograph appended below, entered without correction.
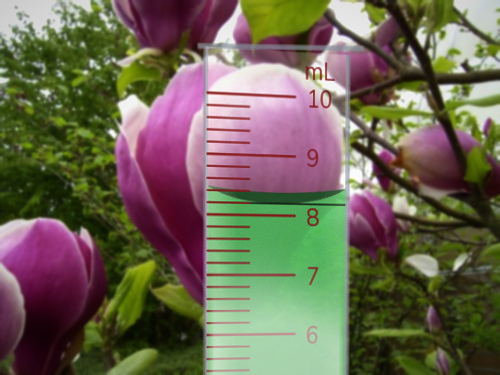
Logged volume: 8.2 mL
